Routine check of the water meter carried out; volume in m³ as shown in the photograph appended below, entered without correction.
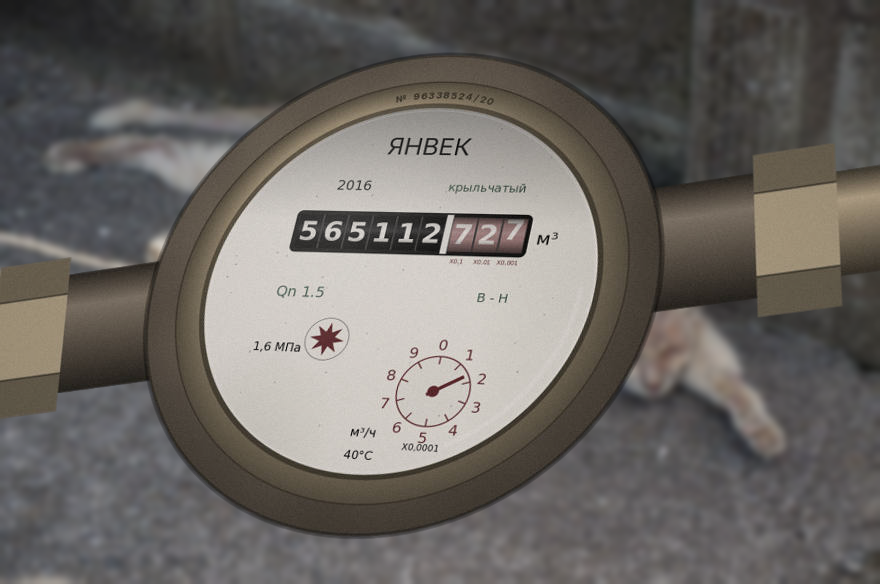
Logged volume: 565112.7271 m³
